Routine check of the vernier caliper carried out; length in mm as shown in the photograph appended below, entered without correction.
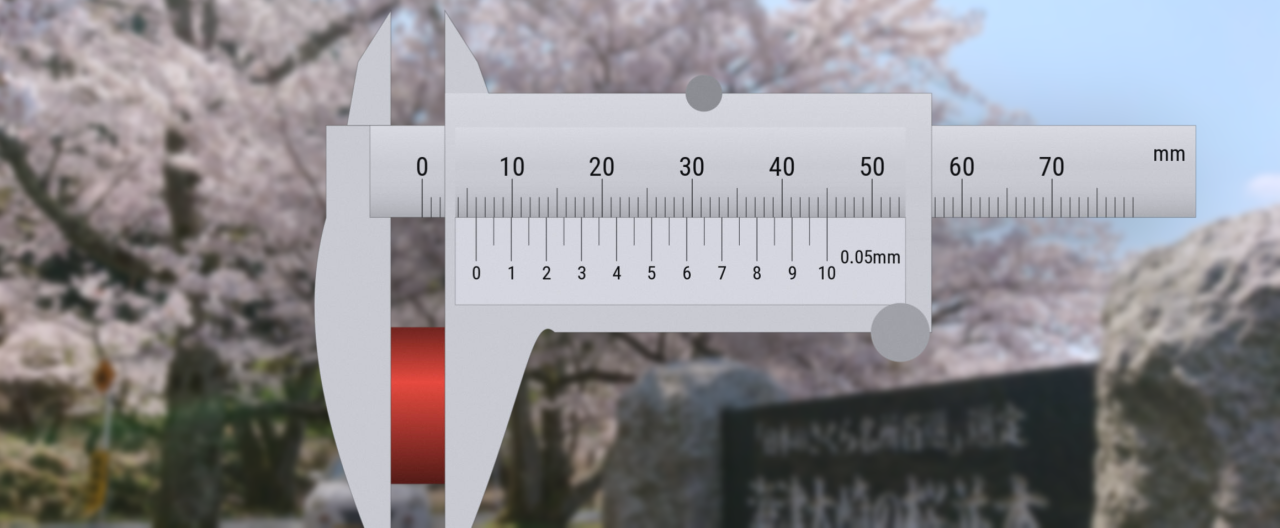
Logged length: 6.0 mm
